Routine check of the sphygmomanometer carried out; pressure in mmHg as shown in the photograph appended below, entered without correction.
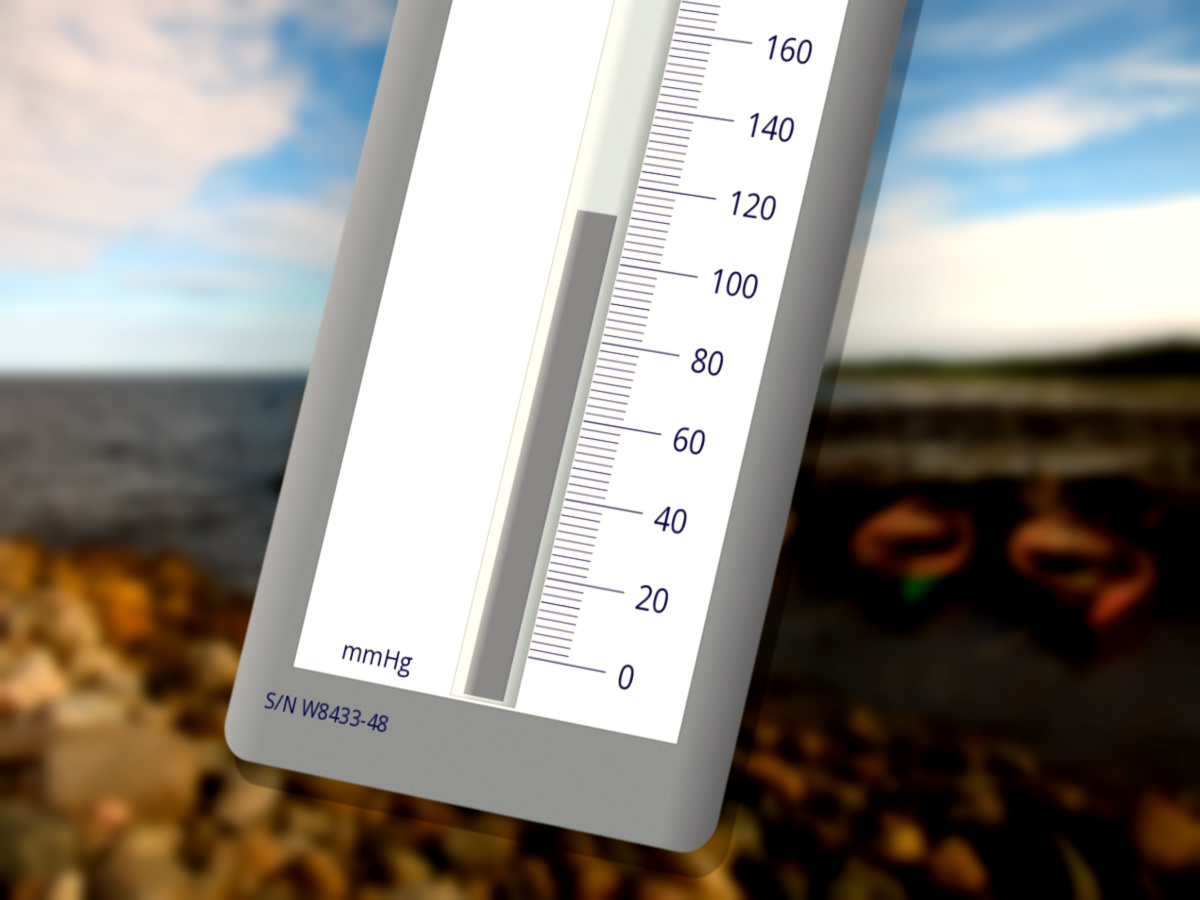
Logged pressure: 112 mmHg
